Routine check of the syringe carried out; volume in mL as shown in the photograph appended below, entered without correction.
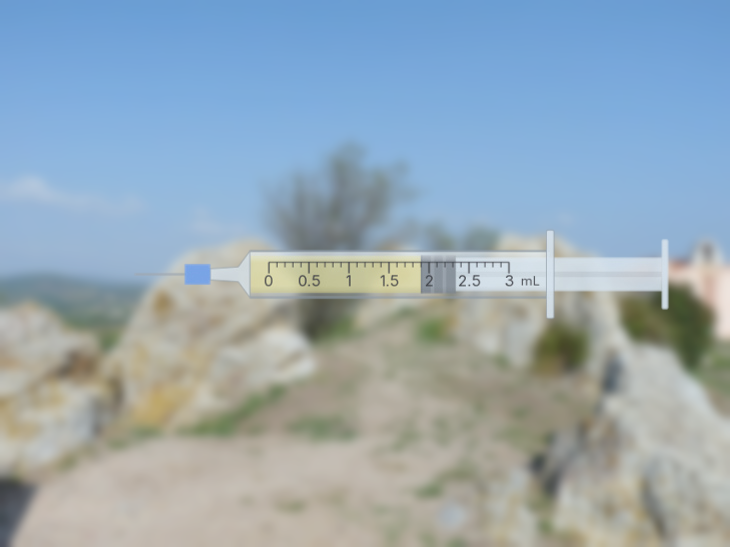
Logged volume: 1.9 mL
